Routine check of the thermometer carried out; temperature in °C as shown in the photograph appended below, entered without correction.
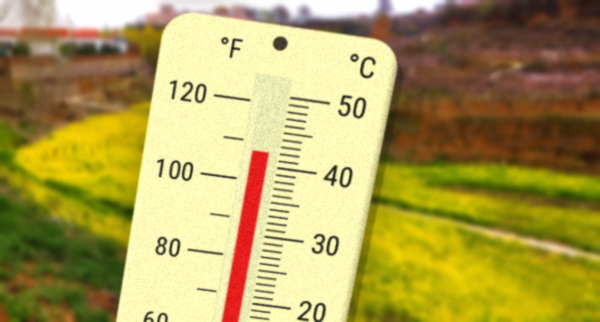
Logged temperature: 42 °C
